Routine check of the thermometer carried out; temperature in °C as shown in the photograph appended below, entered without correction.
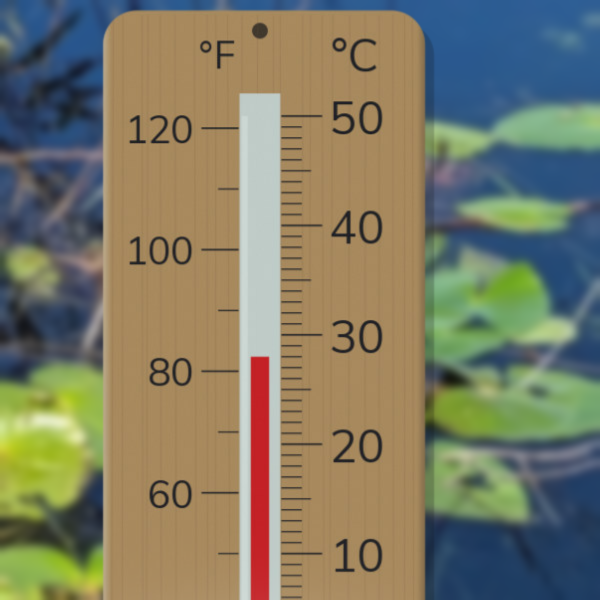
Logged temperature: 28 °C
